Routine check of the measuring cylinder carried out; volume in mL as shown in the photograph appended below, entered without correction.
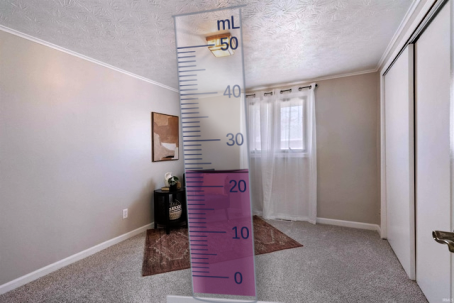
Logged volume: 23 mL
